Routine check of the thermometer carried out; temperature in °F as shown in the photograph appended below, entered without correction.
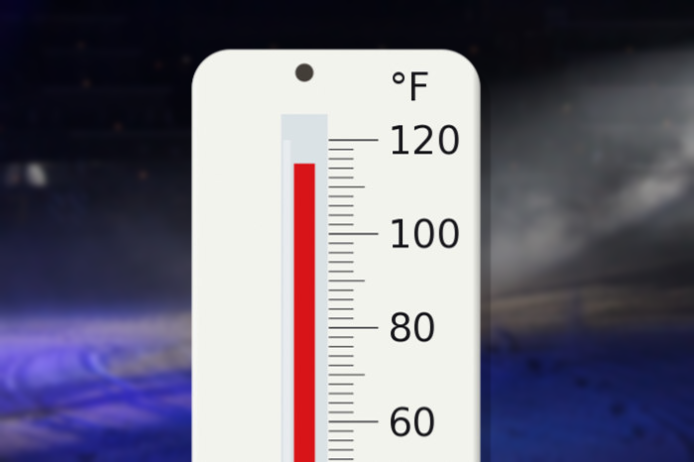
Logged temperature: 115 °F
